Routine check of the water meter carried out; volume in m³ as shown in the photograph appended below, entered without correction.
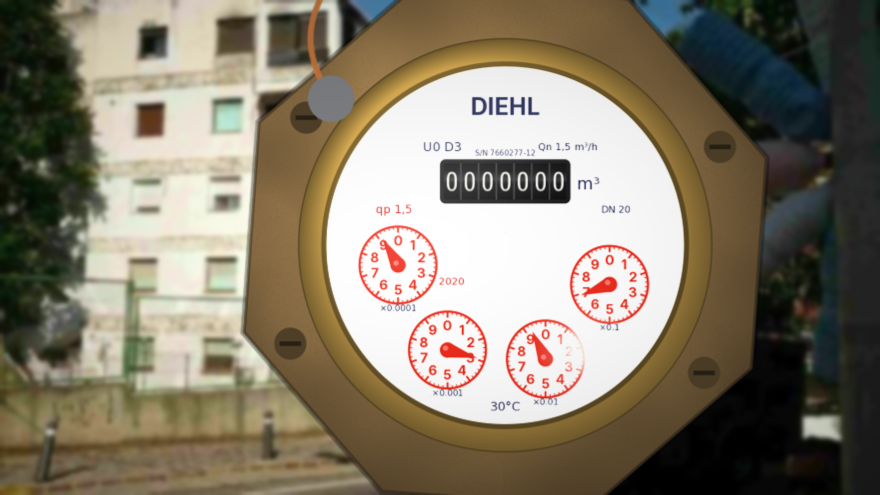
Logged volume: 0.6929 m³
